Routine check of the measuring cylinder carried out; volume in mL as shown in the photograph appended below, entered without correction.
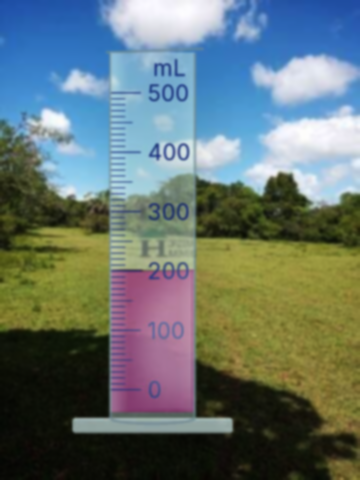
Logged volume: 200 mL
